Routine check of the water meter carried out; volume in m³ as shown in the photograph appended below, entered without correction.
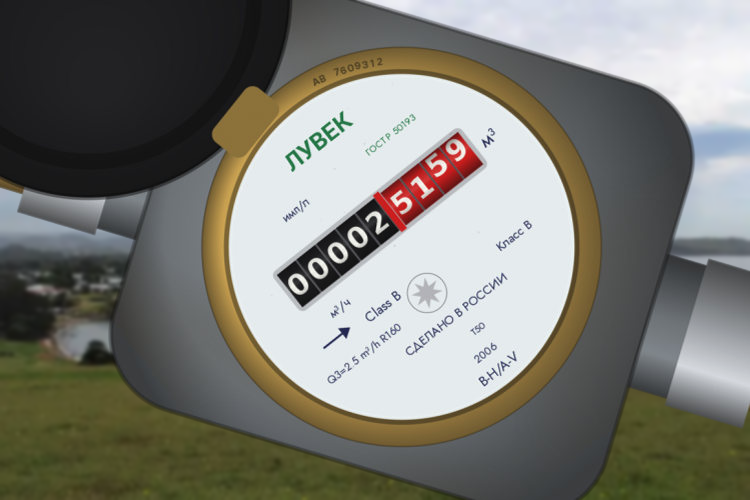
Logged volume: 2.5159 m³
